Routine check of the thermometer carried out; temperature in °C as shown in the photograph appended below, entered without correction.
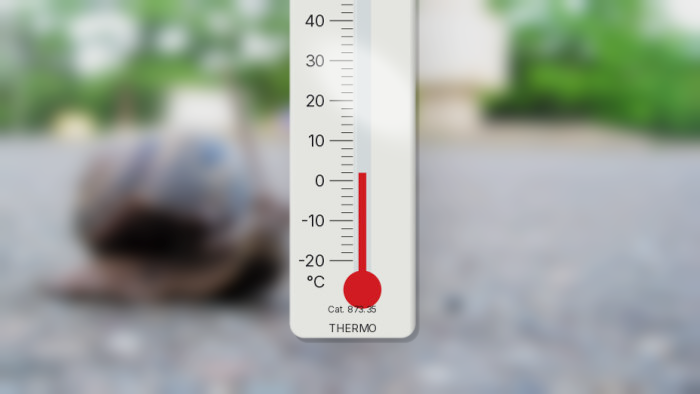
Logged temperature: 2 °C
